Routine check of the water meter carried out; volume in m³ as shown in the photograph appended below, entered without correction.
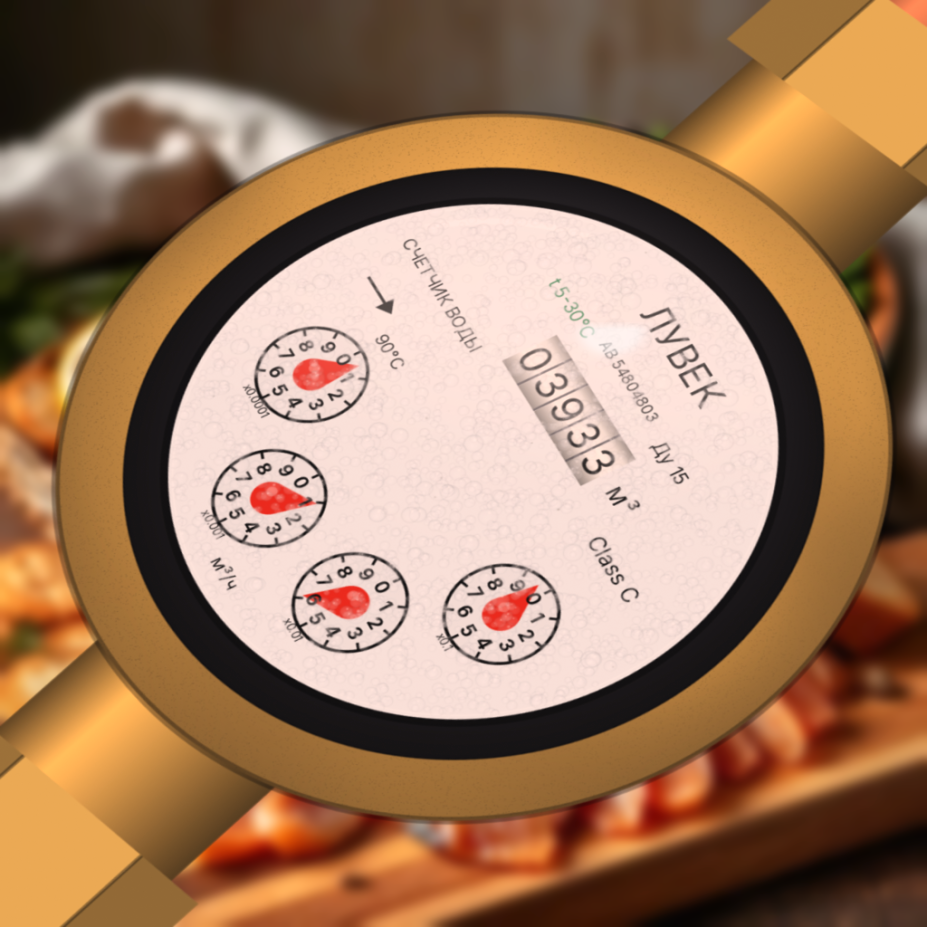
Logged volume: 3932.9610 m³
